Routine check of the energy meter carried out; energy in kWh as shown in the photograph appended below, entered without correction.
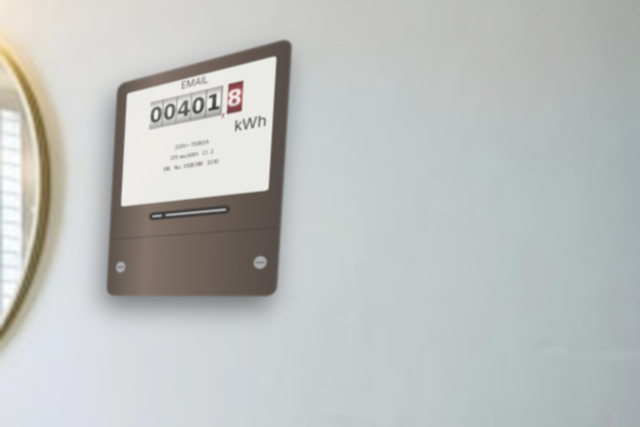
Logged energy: 401.8 kWh
